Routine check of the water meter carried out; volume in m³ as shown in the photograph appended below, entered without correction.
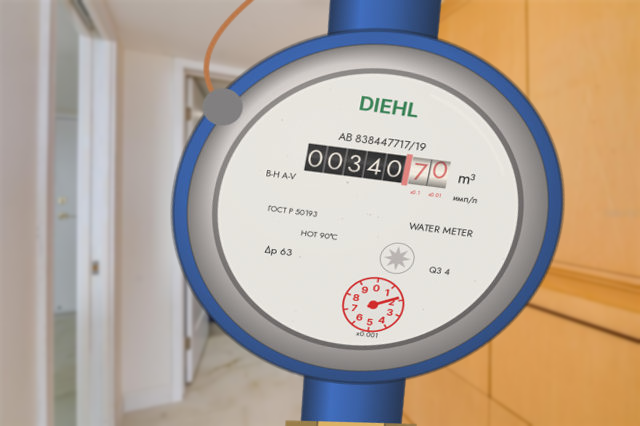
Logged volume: 340.701 m³
